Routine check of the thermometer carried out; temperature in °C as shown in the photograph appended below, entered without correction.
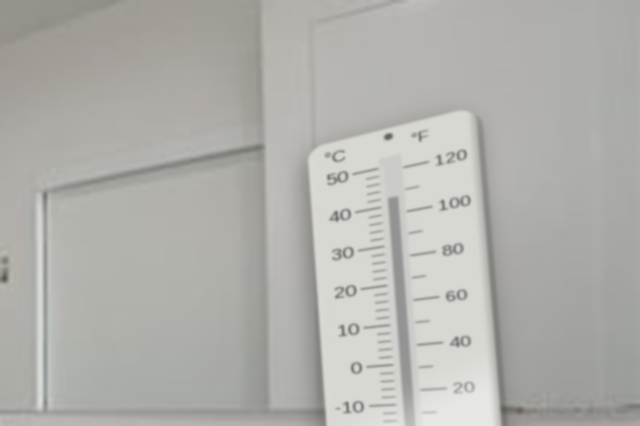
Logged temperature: 42 °C
